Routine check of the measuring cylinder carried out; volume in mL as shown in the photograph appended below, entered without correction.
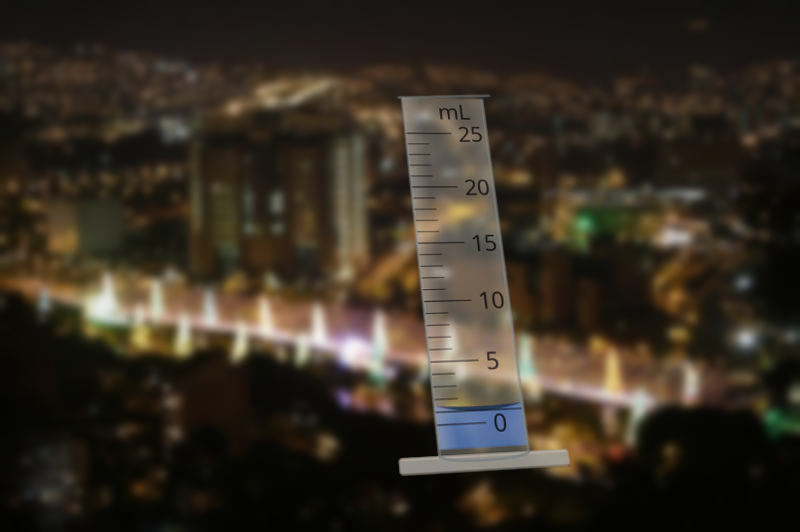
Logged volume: 1 mL
